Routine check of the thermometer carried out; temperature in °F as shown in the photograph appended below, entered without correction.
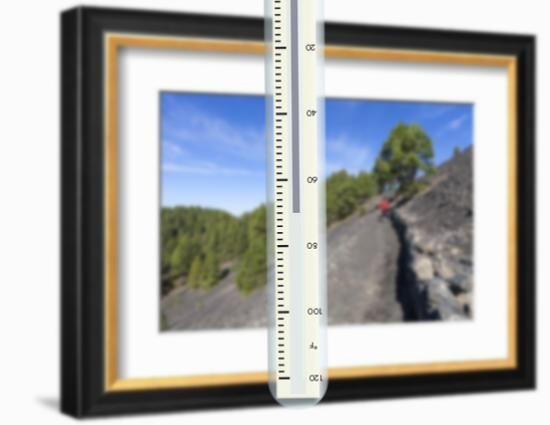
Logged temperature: 70 °F
